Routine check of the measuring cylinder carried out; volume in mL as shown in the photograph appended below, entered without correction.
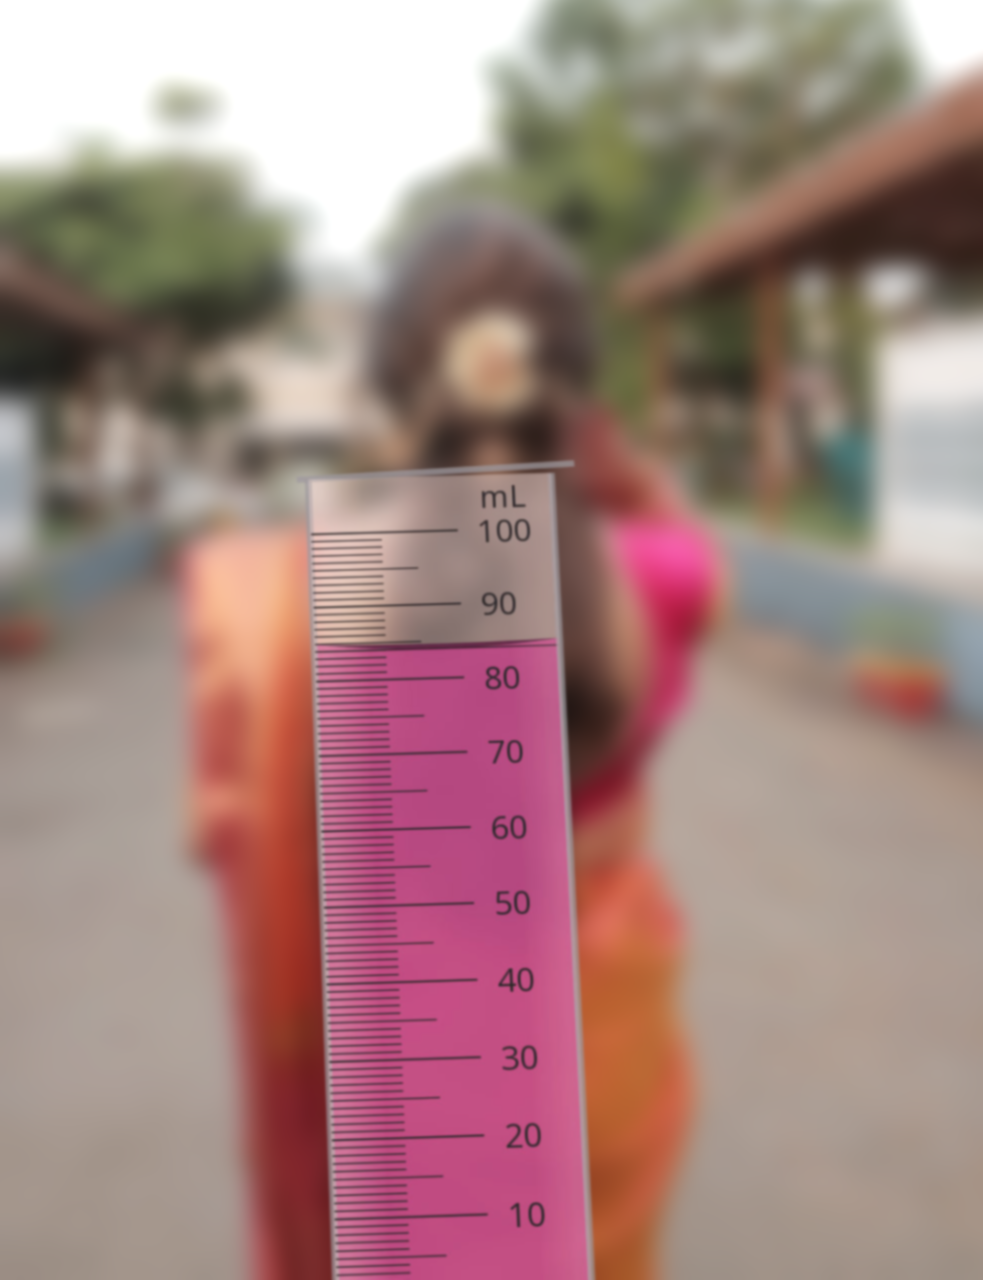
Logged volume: 84 mL
